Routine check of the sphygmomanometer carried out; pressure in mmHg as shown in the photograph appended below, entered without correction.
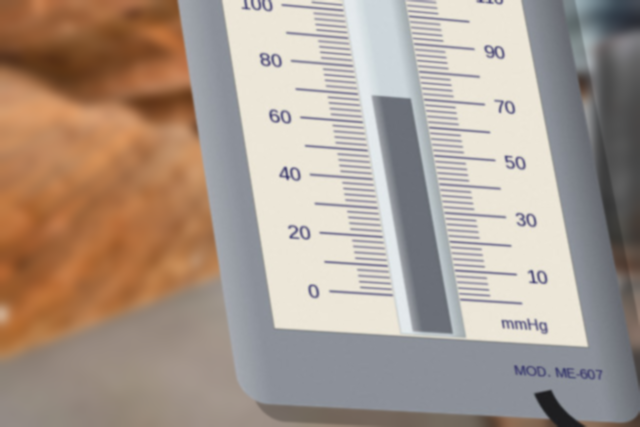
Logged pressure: 70 mmHg
